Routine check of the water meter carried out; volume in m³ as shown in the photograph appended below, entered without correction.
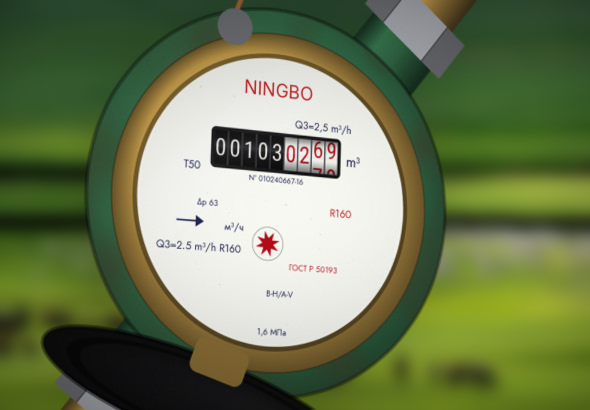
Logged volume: 103.0269 m³
